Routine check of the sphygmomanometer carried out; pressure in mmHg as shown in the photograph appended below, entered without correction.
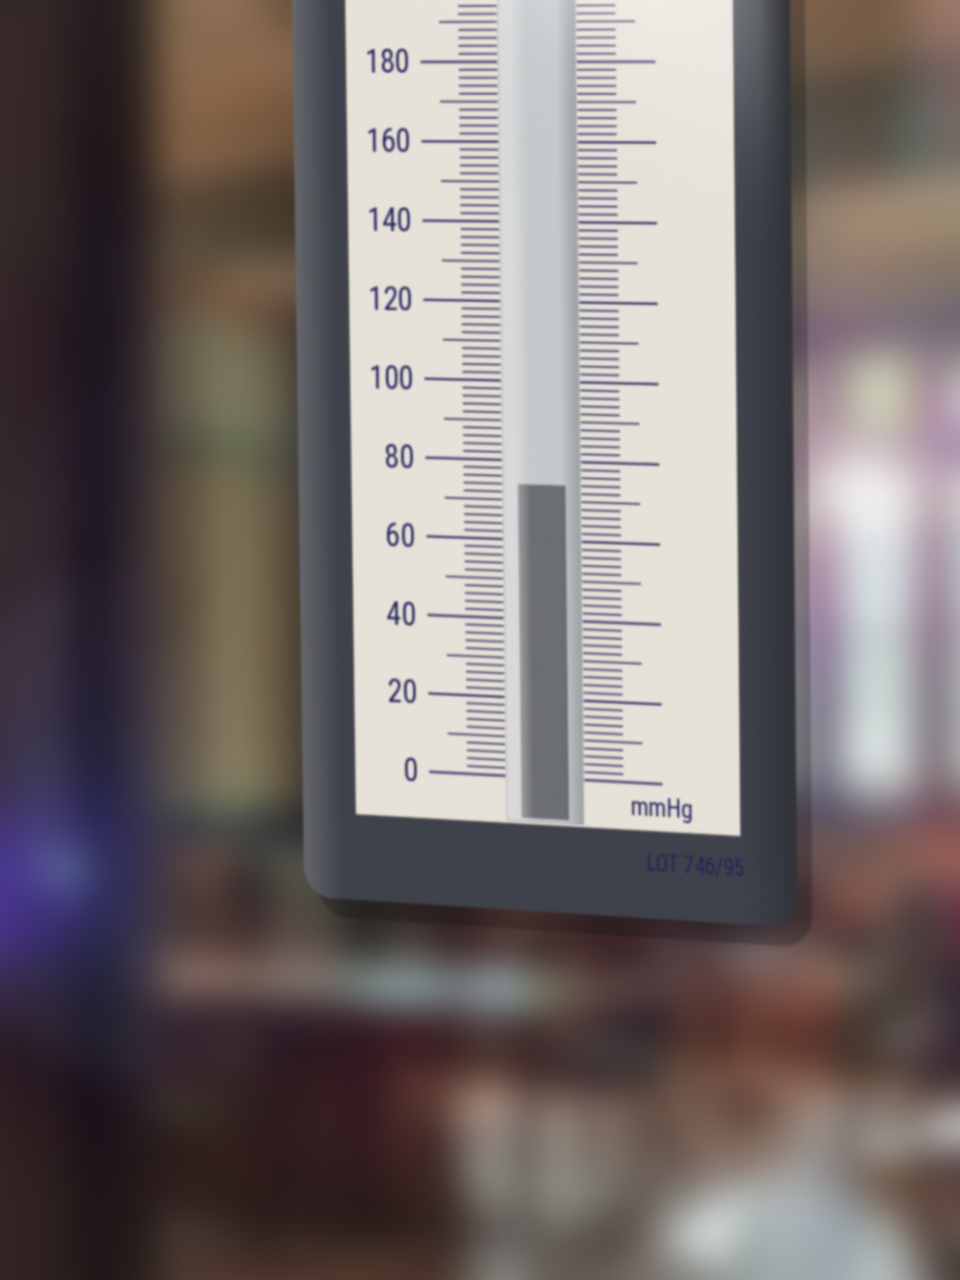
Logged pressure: 74 mmHg
